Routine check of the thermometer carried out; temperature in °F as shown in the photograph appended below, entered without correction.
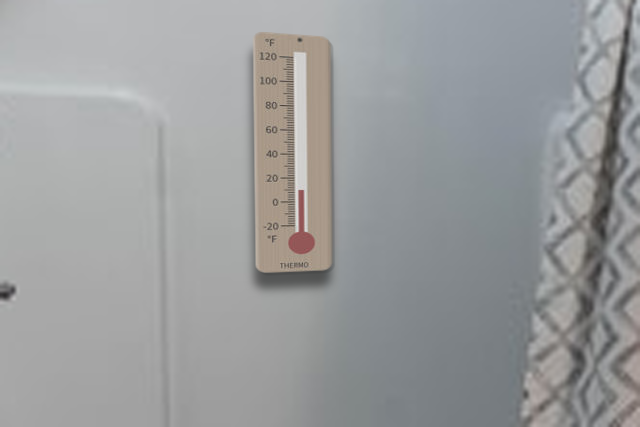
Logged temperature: 10 °F
